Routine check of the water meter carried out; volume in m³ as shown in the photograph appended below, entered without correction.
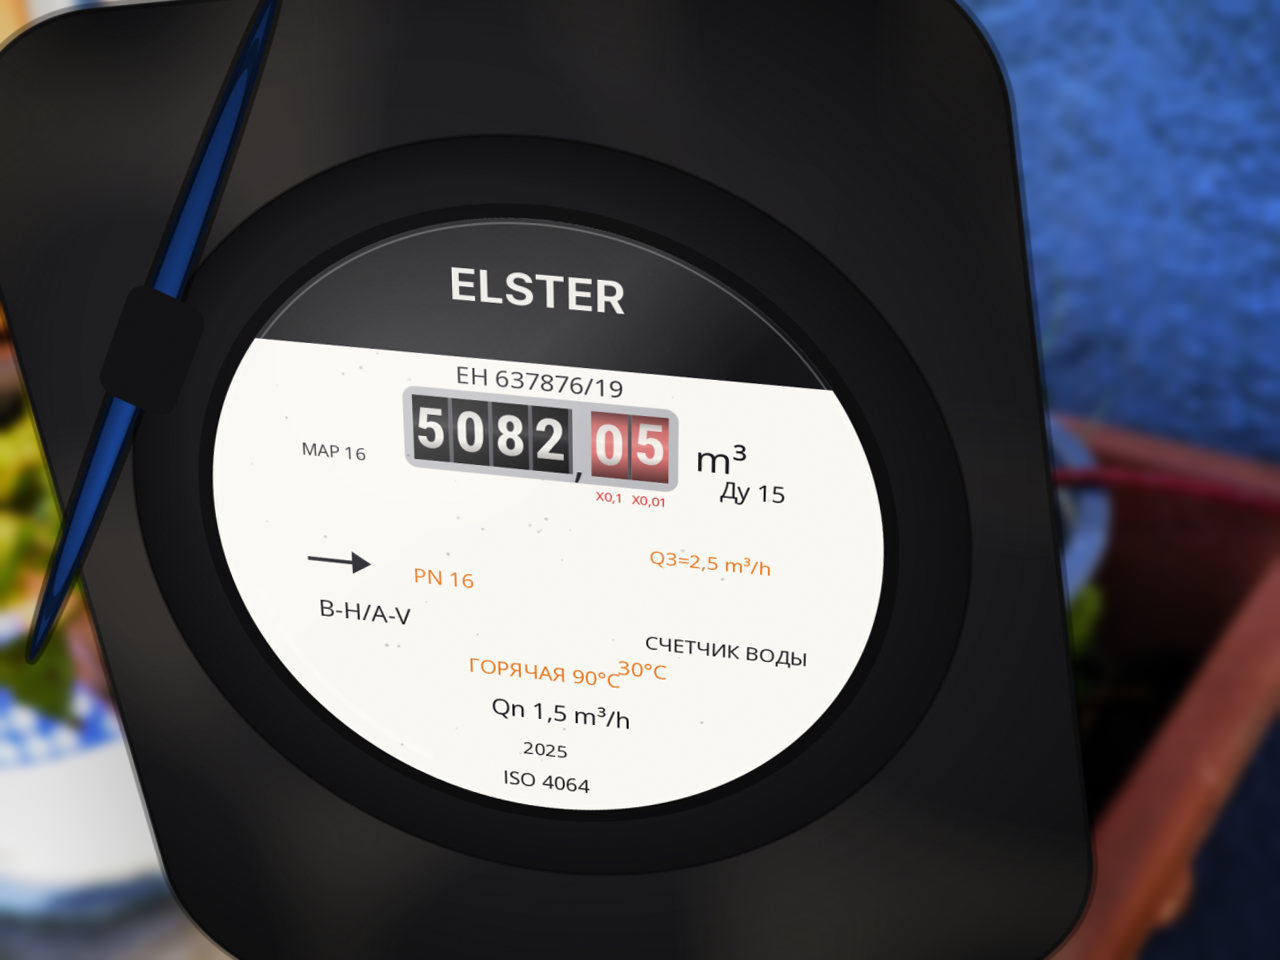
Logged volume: 5082.05 m³
